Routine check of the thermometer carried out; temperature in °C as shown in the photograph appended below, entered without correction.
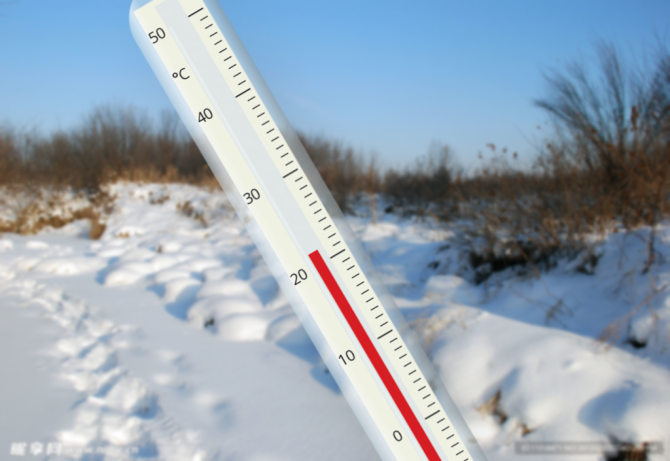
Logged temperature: 21.5 °C
